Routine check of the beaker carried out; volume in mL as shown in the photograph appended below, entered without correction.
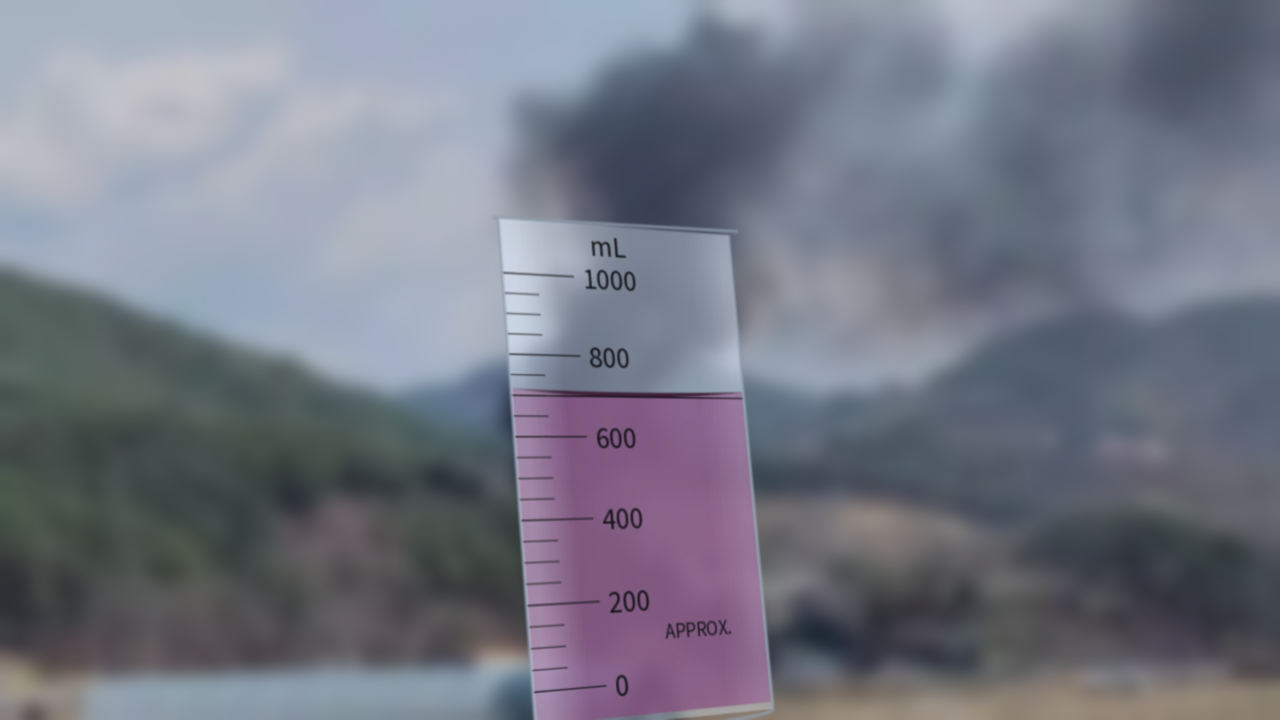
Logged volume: 700 mL
